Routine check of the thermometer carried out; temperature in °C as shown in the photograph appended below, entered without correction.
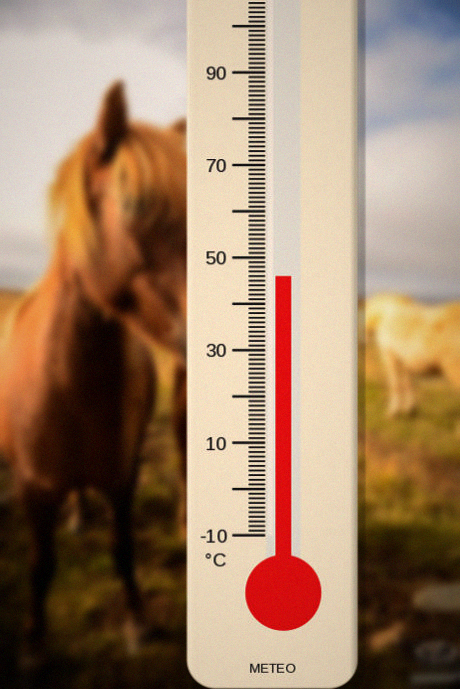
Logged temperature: 46 °C
